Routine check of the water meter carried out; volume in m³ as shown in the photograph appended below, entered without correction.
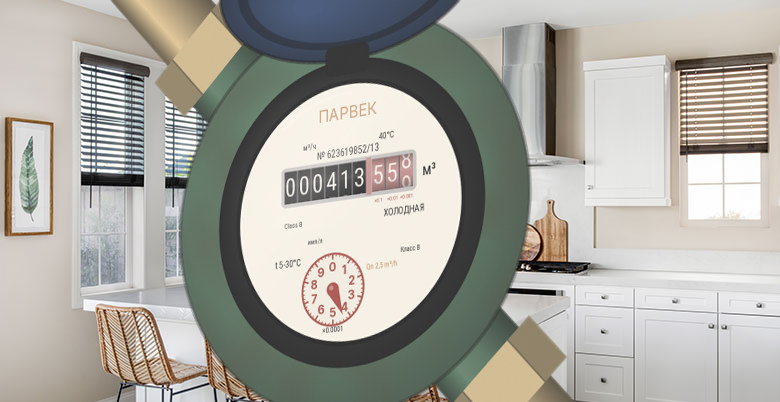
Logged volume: 413.5584 m³
